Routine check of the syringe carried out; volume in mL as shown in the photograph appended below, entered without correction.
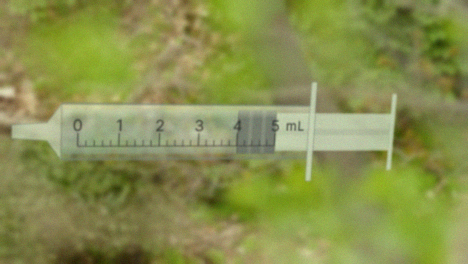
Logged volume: 4 mL
